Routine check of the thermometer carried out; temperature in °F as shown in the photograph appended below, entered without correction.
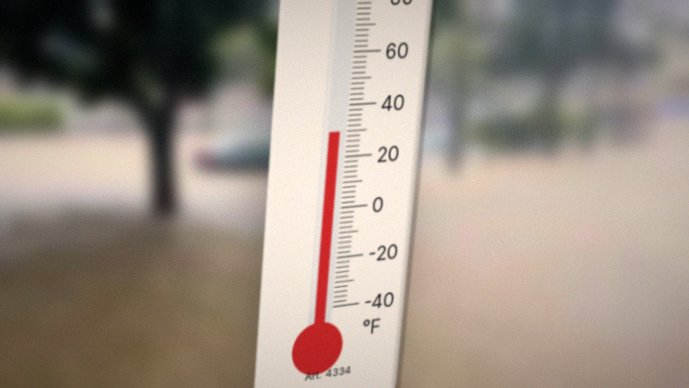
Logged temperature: 30 °F
